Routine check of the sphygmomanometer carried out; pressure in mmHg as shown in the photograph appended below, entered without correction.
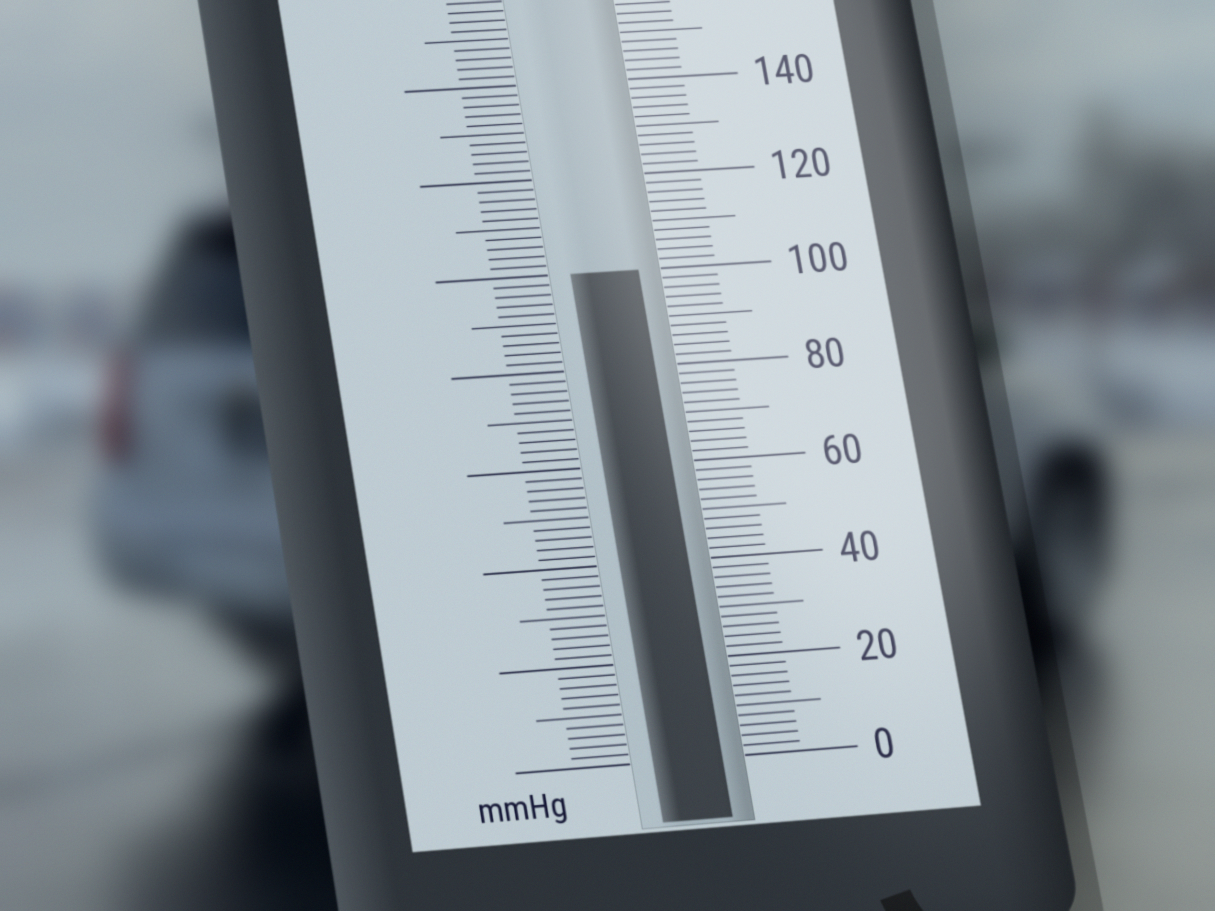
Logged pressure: 100 mmHg
